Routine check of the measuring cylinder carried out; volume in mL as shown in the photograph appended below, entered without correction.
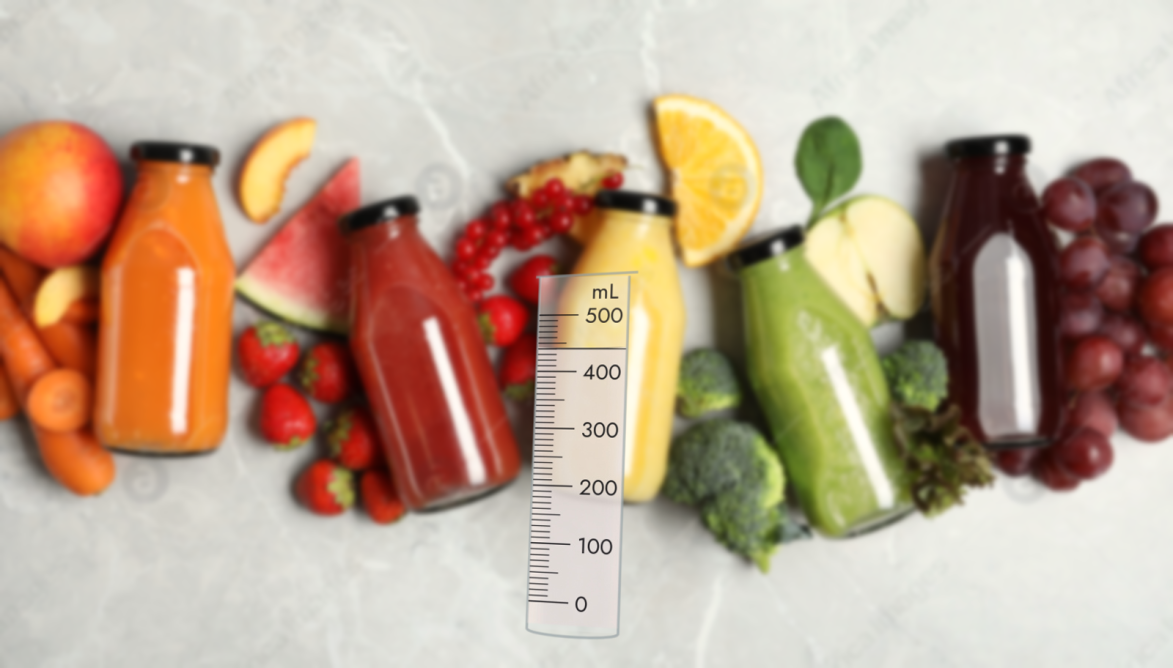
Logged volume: 440 mL
